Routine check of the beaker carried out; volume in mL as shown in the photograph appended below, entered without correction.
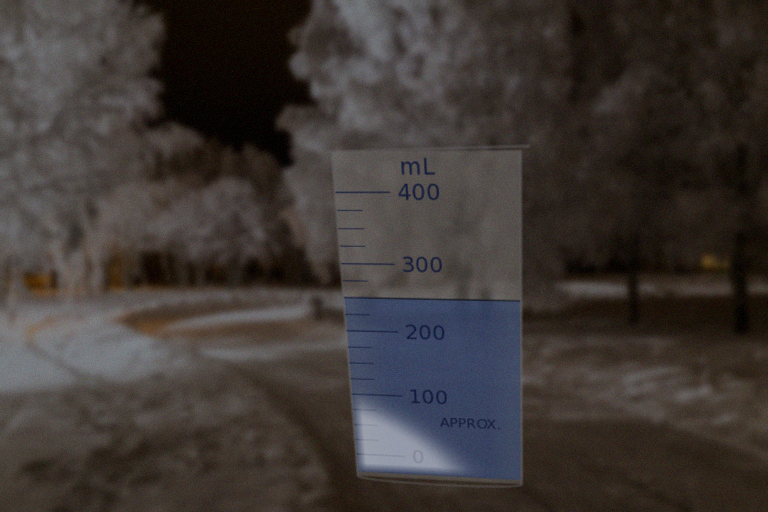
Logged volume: 250 mL
